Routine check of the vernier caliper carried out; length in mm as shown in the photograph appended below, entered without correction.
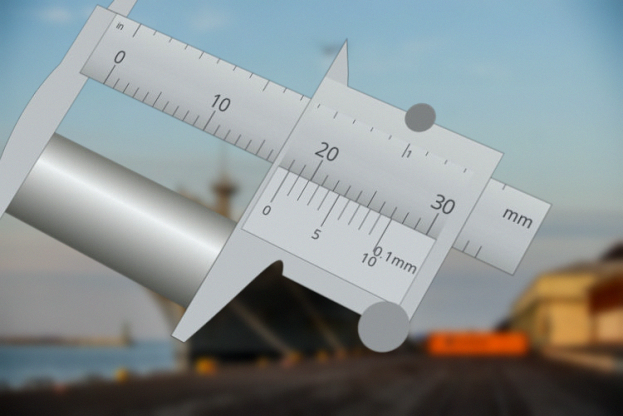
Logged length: 18.1 mm
